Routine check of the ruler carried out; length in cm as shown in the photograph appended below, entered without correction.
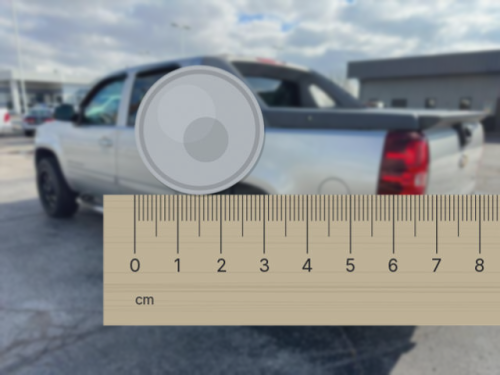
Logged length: 3 cm
